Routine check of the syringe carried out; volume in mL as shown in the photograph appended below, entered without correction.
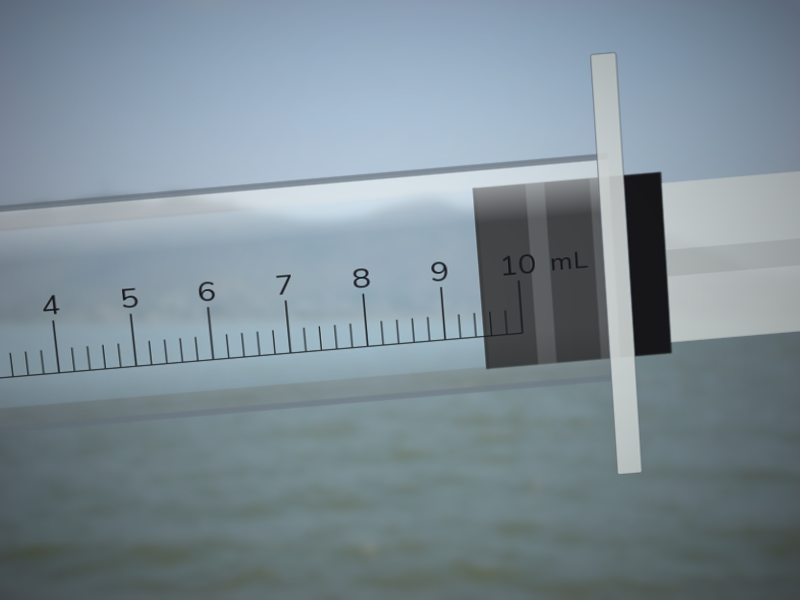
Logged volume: 9.5 mL
